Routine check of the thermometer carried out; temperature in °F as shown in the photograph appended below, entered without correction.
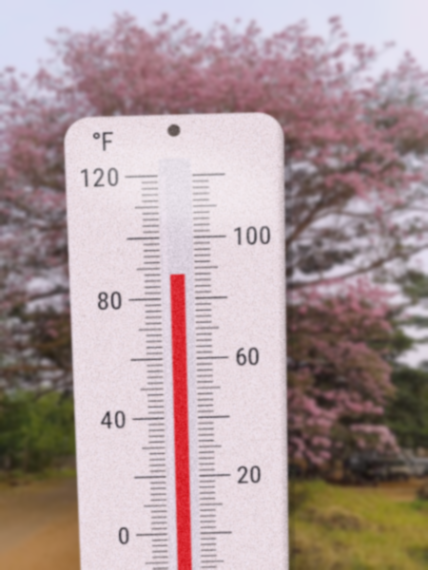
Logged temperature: 88 °F
